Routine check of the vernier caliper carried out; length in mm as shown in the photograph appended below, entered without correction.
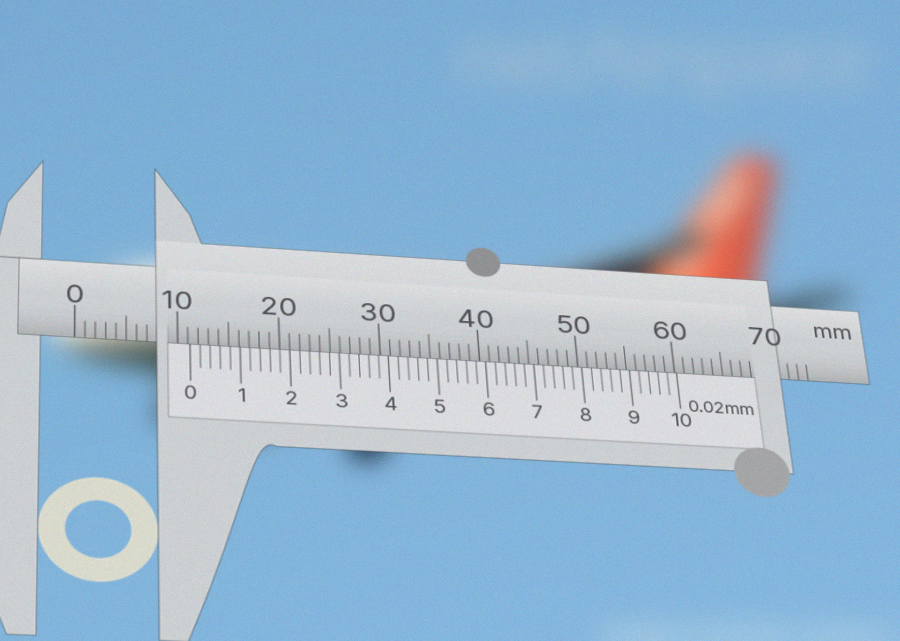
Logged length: 11.2 mm
